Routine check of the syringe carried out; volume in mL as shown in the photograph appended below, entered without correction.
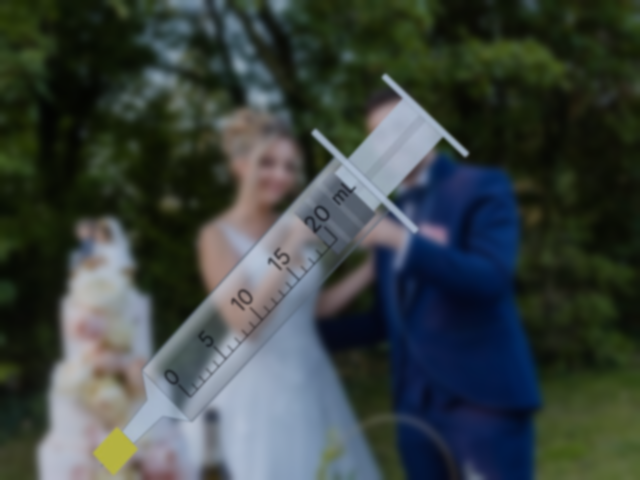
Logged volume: 19 mL
